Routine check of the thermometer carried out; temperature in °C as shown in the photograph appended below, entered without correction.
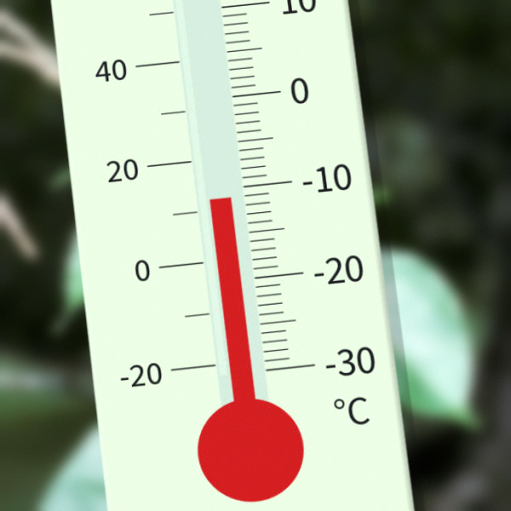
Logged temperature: -11 °C
